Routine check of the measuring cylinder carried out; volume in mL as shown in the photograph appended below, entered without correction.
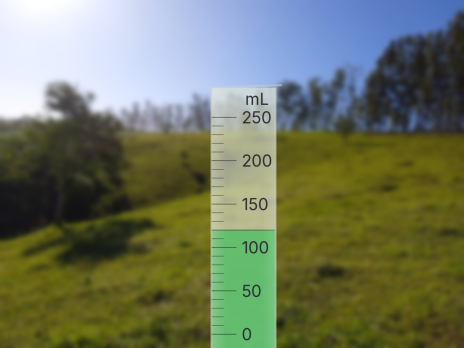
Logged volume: 120 mL
